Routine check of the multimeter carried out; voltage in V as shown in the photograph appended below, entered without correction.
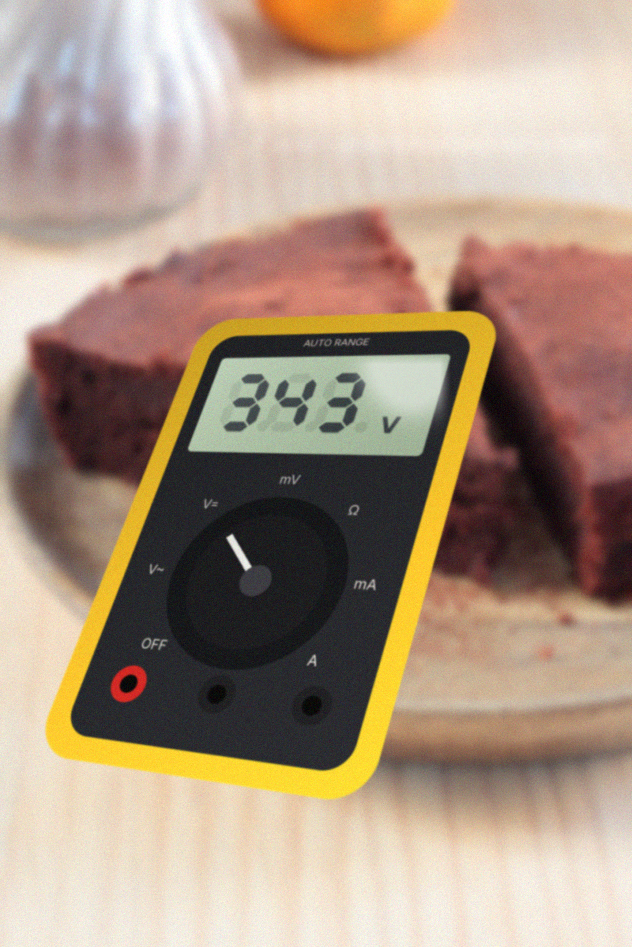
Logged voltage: 343 V
